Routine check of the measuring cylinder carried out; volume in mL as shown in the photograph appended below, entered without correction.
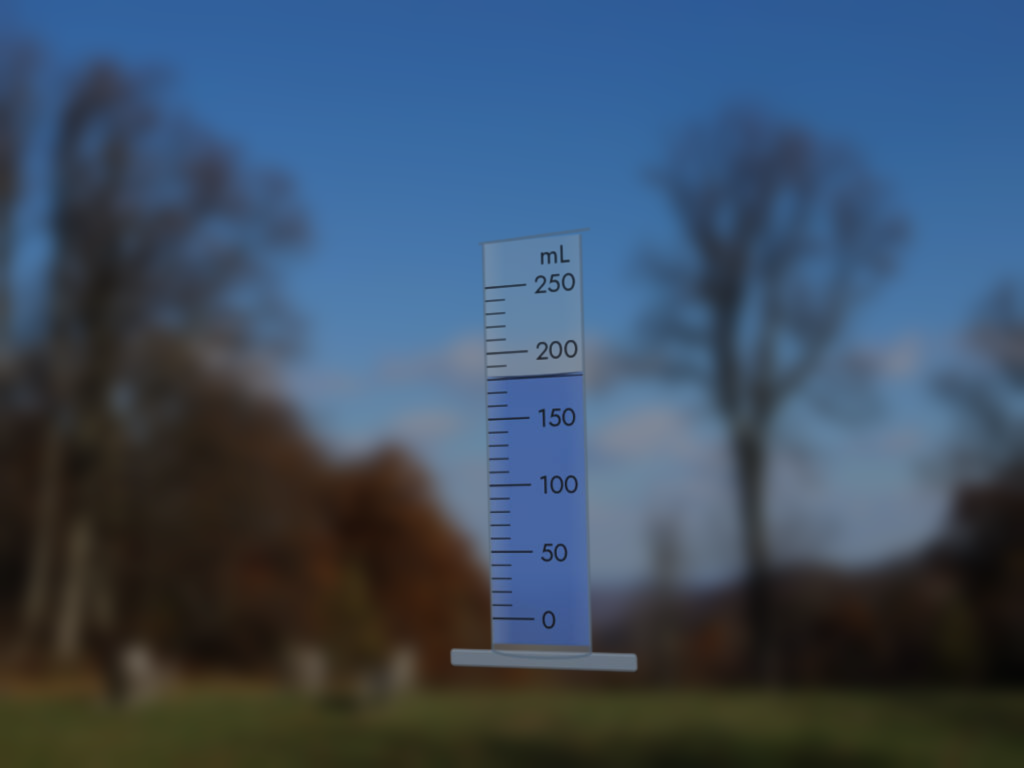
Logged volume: 180 mL
